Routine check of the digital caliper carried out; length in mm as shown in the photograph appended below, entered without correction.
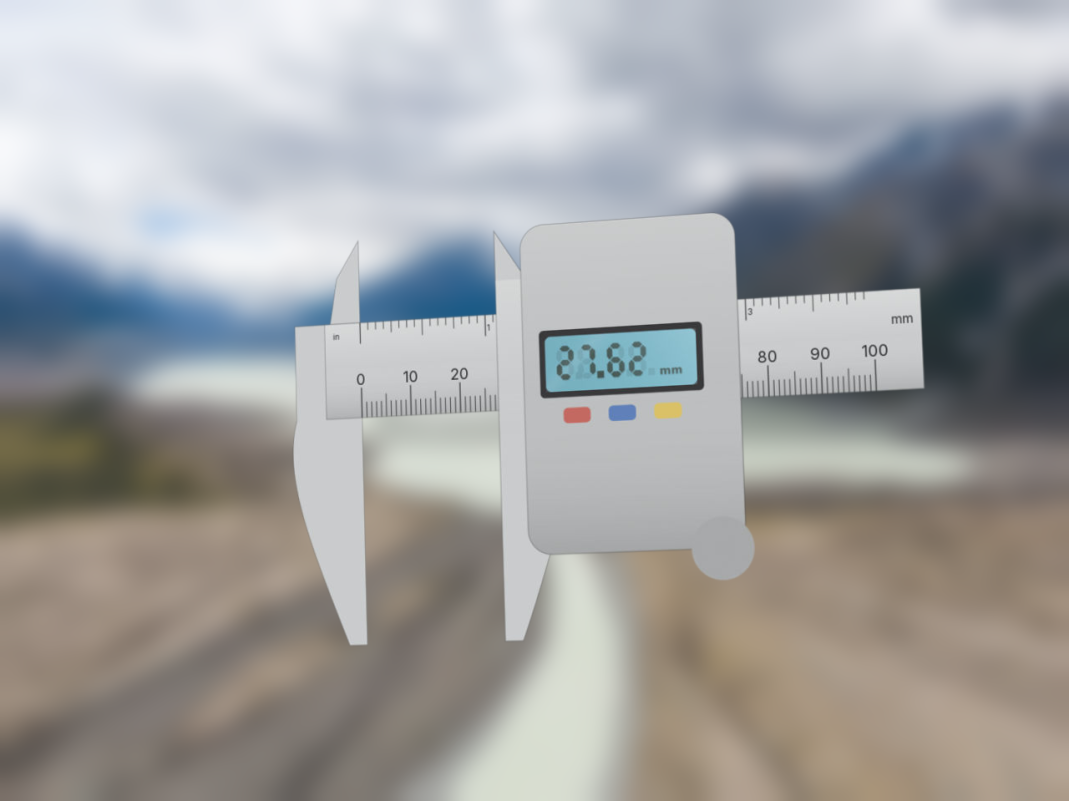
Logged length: 27.62 mm
